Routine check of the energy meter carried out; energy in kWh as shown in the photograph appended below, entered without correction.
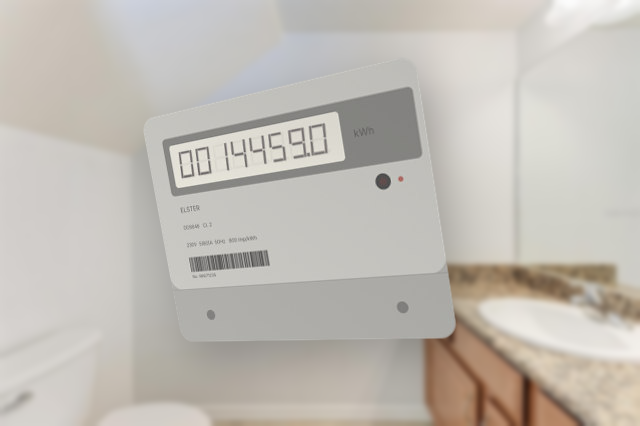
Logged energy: 14459.0 kWh
